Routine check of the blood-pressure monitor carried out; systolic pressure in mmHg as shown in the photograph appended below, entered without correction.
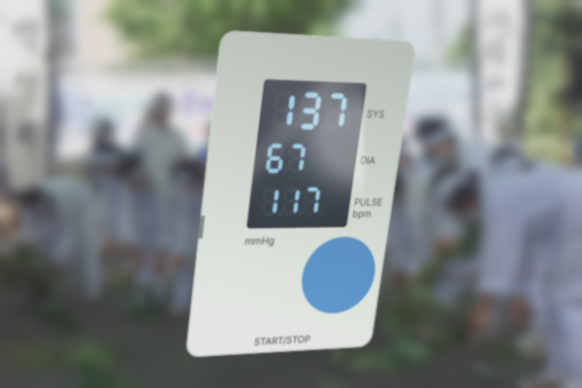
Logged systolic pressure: 137 mmHg
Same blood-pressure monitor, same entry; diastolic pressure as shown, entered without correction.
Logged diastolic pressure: 67 mmHg
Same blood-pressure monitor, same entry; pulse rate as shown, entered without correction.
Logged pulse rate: 117 bpm
